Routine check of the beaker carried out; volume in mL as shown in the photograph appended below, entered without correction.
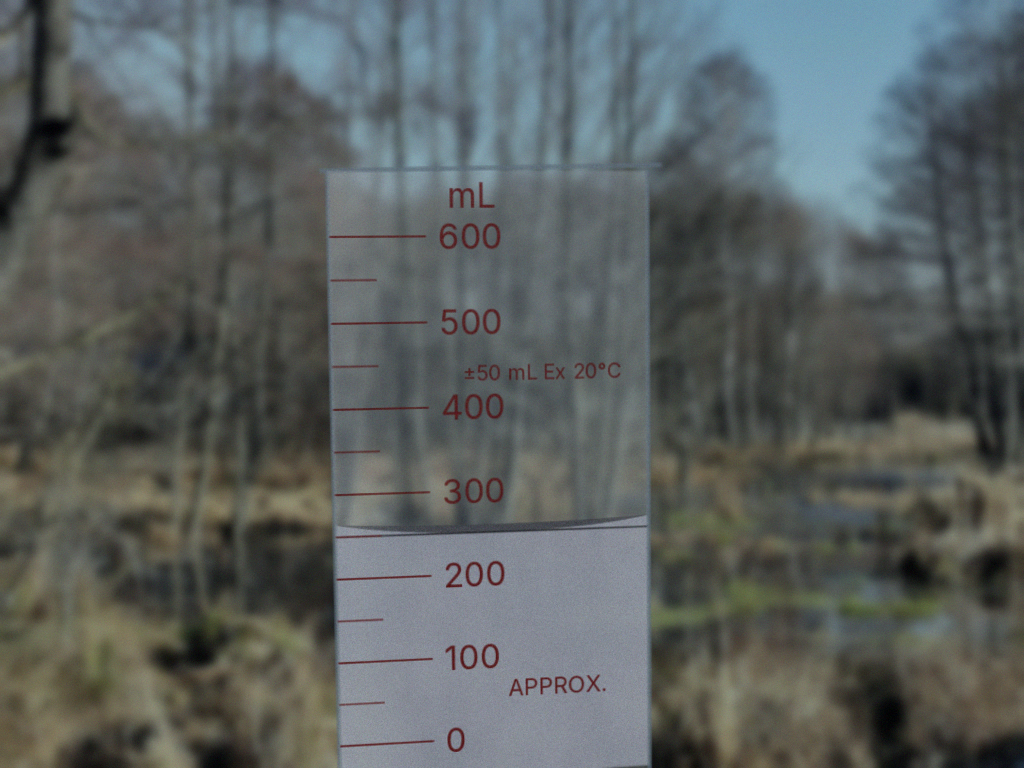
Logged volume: 250 mL
